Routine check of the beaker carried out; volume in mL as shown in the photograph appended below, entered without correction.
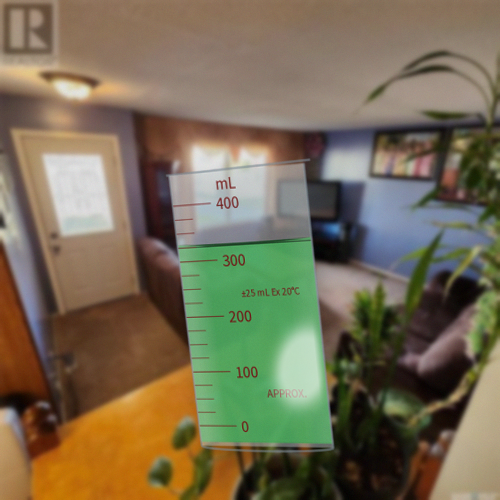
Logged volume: 325 mL
